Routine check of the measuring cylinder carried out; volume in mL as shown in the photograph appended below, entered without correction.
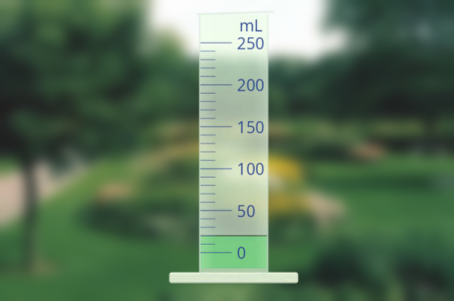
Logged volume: 20 mL
